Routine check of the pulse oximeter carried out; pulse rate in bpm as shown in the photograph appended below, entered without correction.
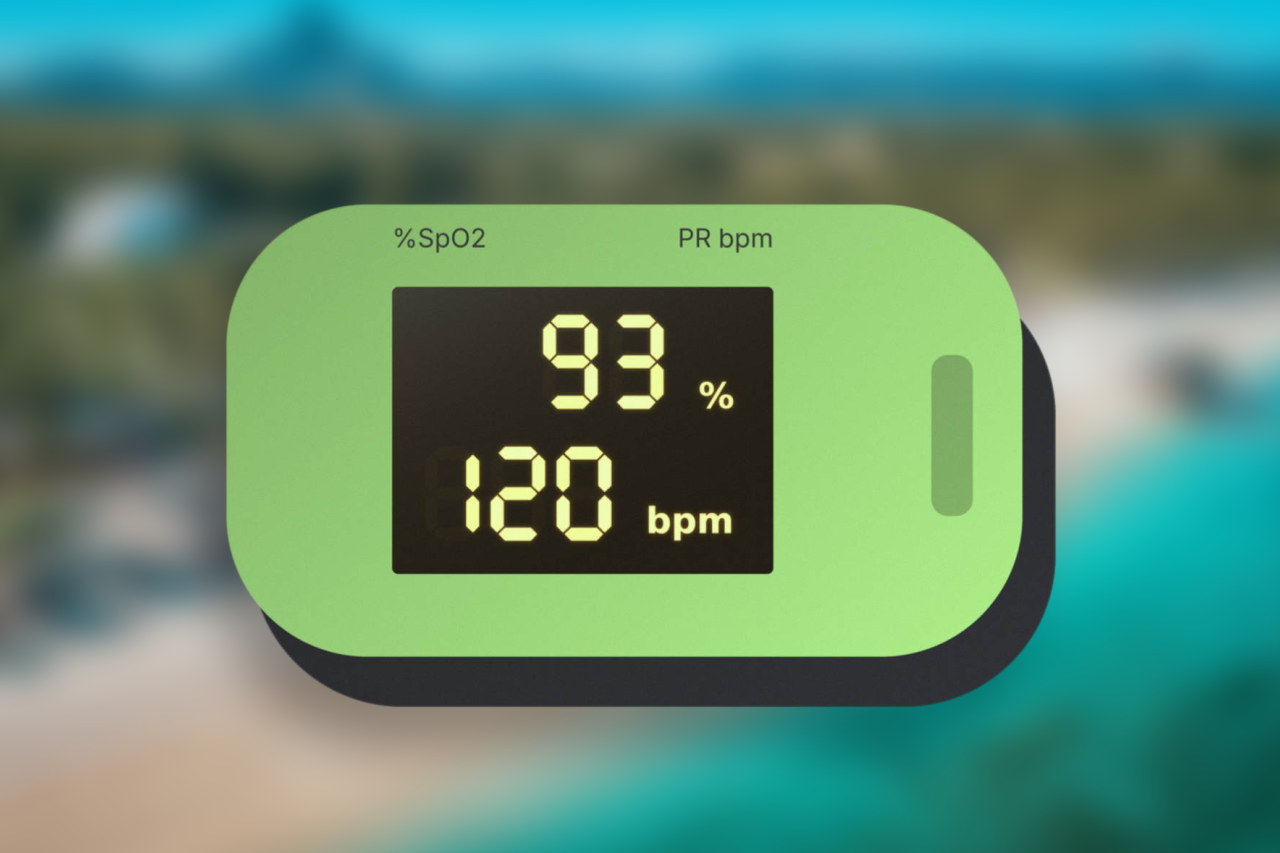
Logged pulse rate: 120 bpm
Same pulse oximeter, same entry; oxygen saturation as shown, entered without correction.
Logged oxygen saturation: 93 %
